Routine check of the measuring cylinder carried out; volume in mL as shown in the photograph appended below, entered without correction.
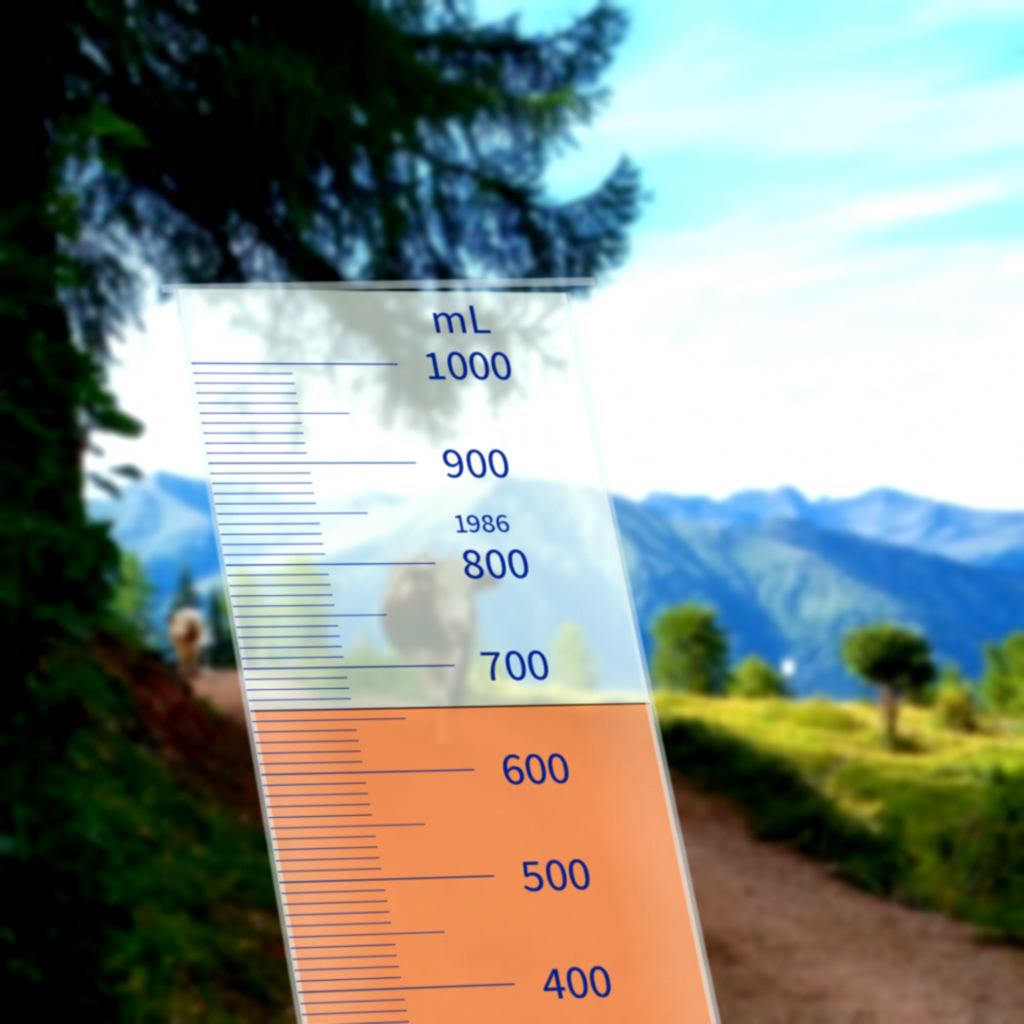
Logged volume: 660 mL
